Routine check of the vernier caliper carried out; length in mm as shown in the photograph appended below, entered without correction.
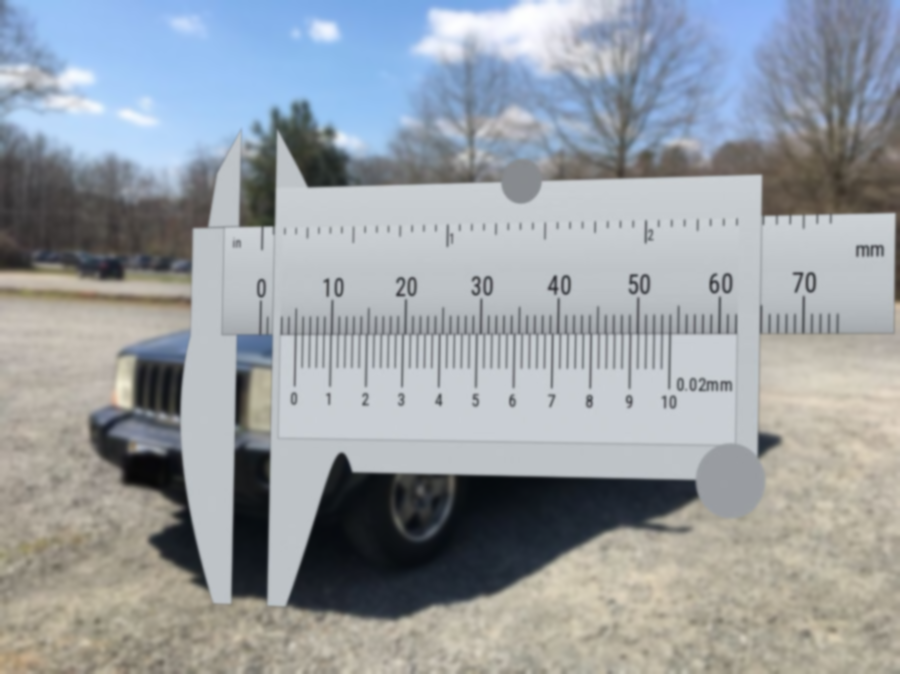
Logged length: 5.0 mm
